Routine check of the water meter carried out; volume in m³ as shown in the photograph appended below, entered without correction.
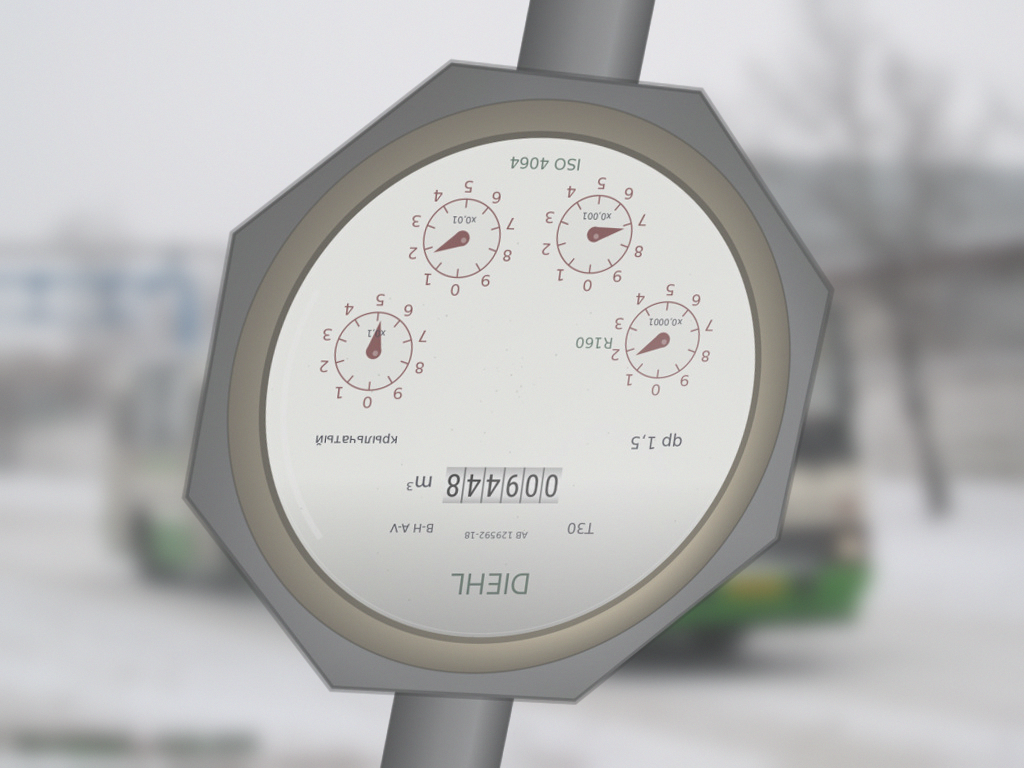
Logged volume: 9448.5171 m³
